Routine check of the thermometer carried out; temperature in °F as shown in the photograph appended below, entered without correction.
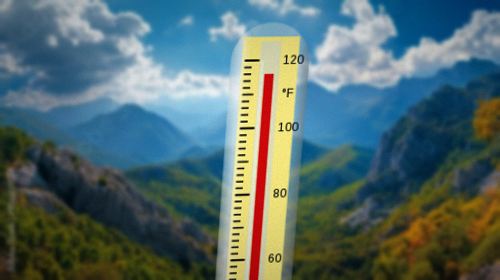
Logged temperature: 116 °F
